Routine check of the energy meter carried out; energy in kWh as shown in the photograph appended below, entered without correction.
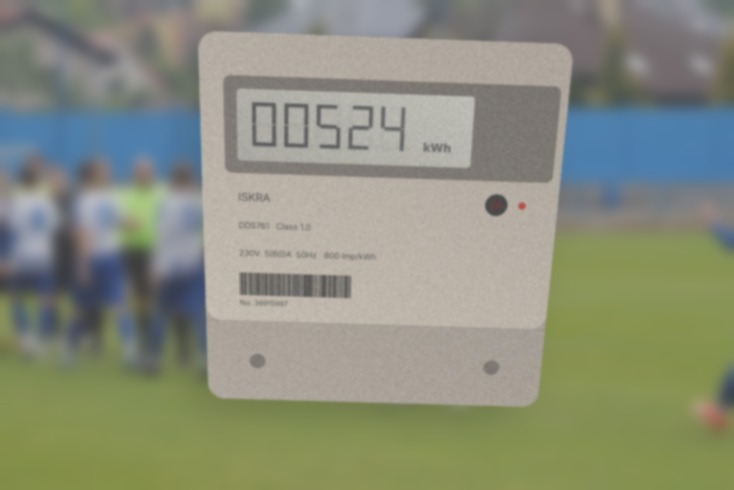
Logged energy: 524 kWh
